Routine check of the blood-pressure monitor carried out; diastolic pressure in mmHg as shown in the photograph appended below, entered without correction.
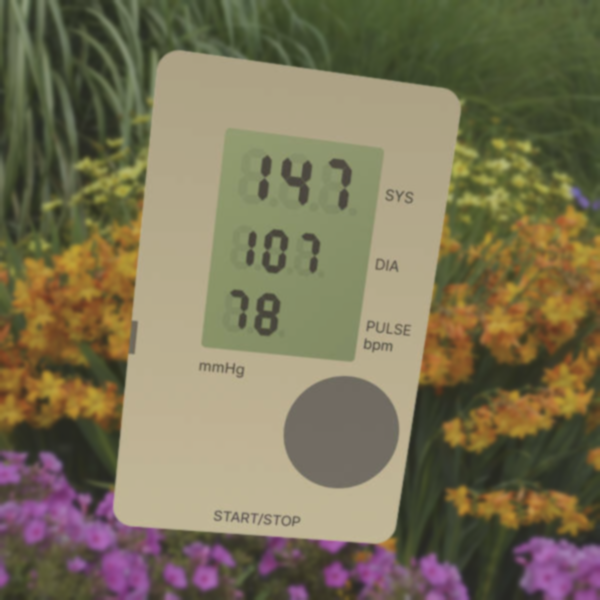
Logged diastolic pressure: 107 mmHg
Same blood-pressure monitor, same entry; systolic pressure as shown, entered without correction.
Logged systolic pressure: 147 mmHg
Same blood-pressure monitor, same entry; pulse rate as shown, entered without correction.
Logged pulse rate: 78 bpm
